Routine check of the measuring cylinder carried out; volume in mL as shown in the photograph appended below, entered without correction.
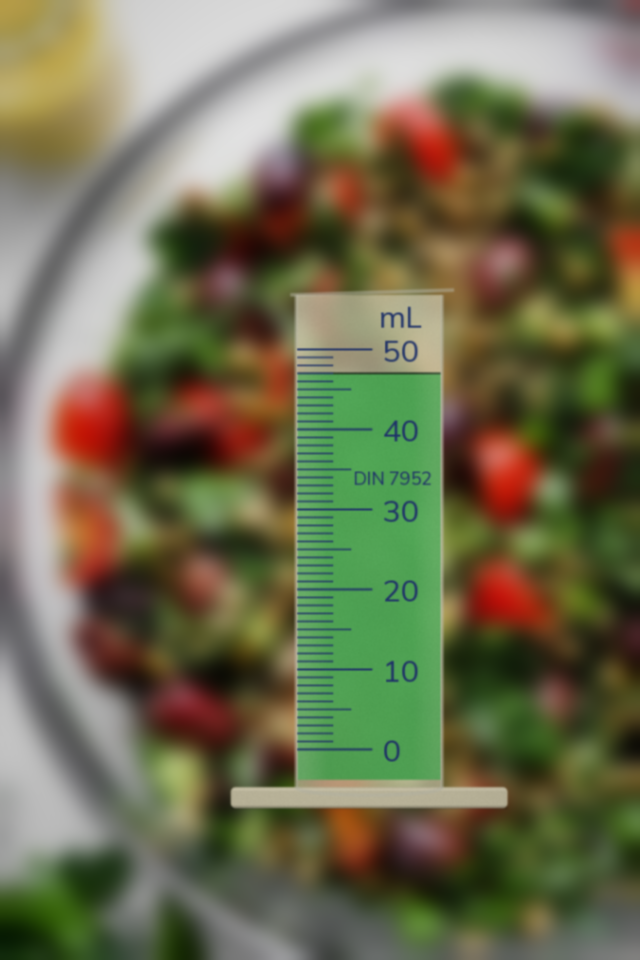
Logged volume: 47 mL
